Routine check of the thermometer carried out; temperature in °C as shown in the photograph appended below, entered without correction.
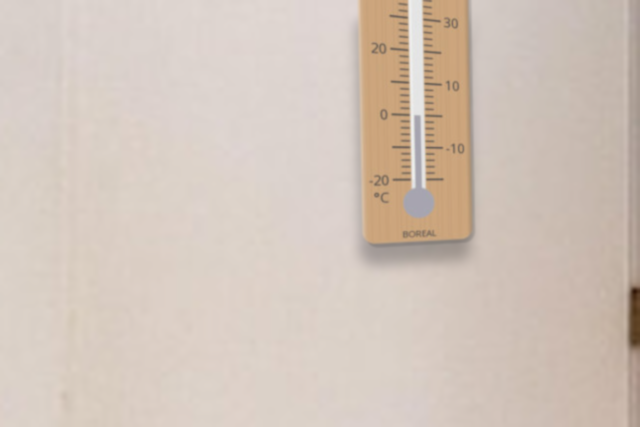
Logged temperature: 0 °C
